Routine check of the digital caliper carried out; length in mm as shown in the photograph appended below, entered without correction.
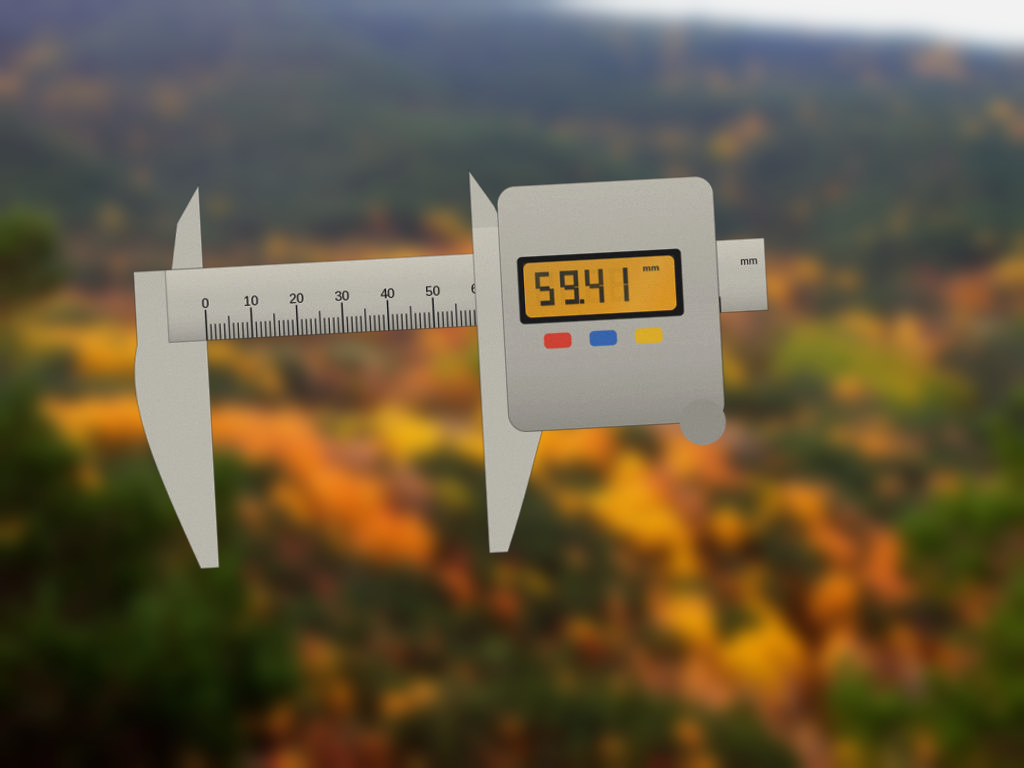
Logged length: 59.41 mm
